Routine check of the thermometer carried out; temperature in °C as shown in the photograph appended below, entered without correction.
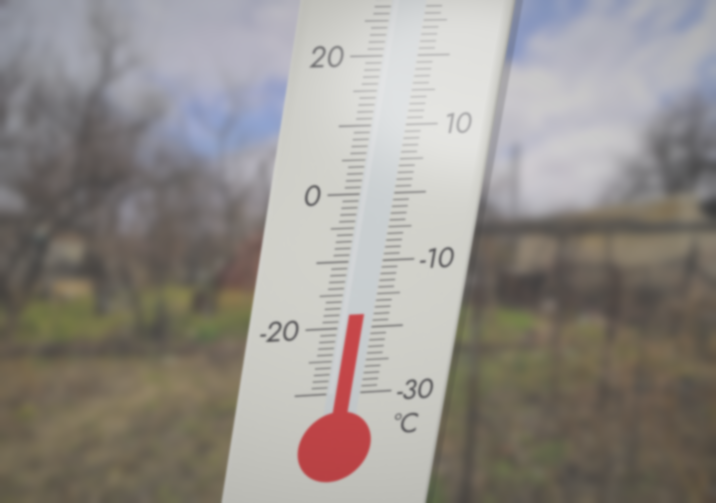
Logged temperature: -18 °C
